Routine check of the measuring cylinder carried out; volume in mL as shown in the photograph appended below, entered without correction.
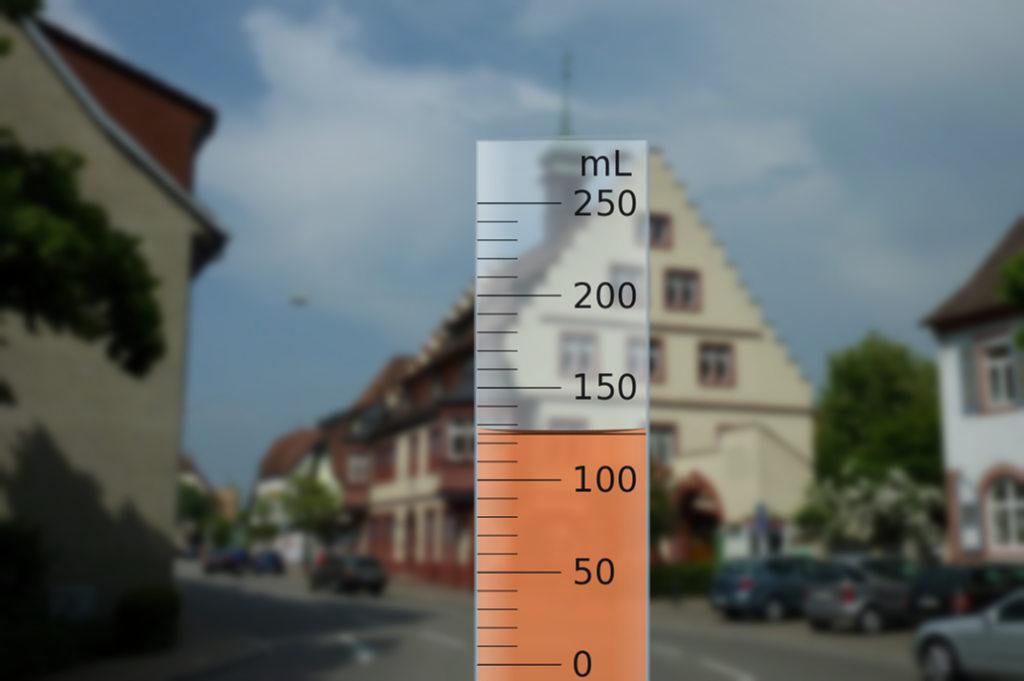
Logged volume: 125 mL
